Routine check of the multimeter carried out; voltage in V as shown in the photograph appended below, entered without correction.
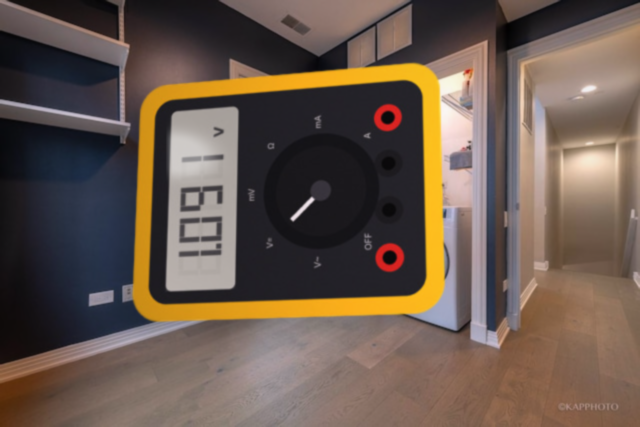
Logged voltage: 1.091 V
